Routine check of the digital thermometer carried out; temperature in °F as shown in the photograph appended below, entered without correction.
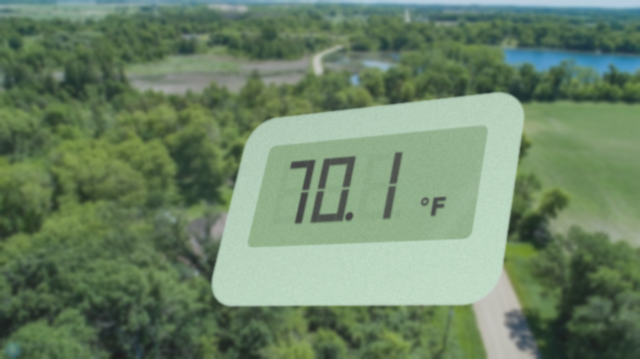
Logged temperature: 70.1 °F
